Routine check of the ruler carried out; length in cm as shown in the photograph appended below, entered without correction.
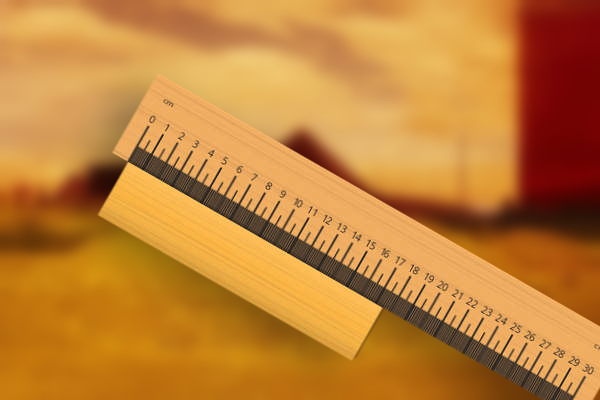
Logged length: 17.5 cm
